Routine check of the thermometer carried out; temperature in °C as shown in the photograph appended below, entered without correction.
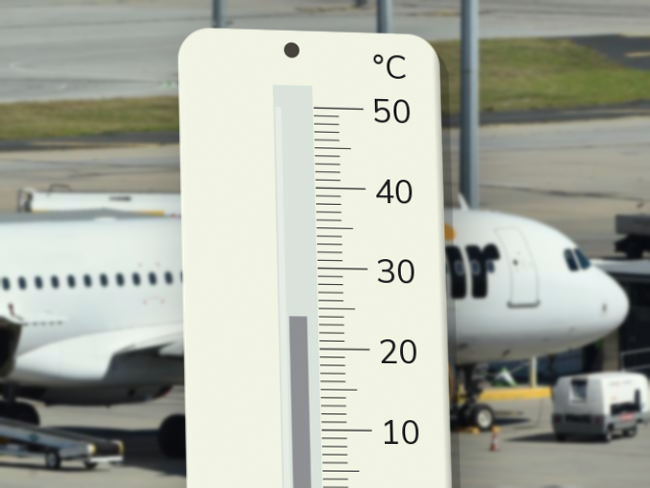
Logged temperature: 24 °C
